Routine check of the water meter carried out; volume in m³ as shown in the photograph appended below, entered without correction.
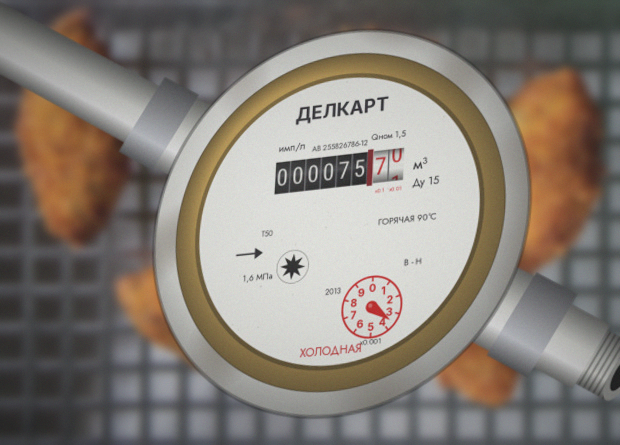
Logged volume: 75.703 m³
